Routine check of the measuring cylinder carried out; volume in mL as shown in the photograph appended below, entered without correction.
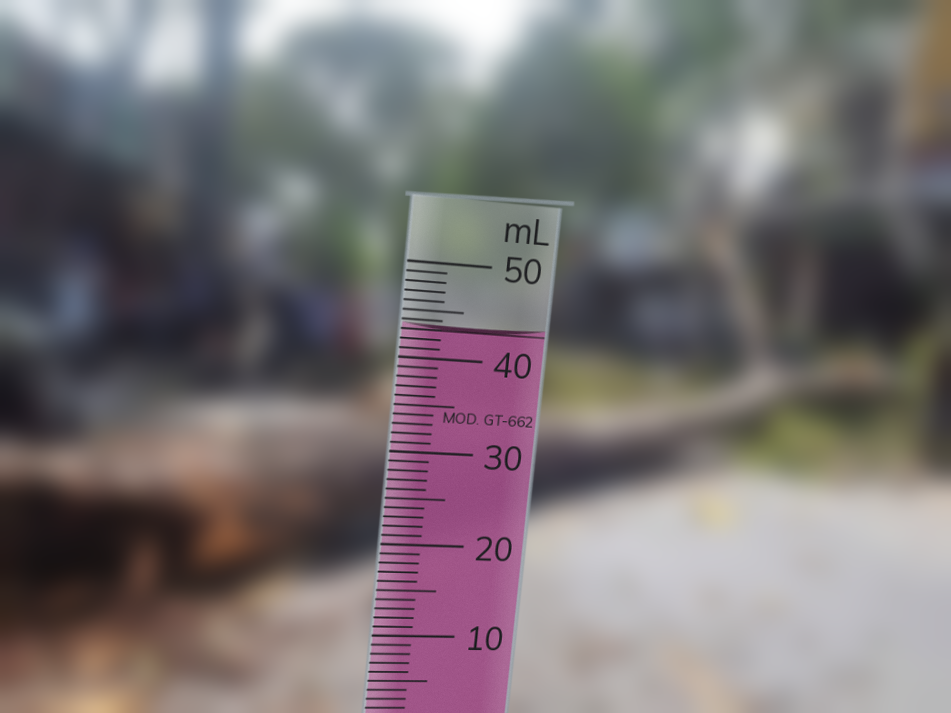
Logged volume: 43 mL
